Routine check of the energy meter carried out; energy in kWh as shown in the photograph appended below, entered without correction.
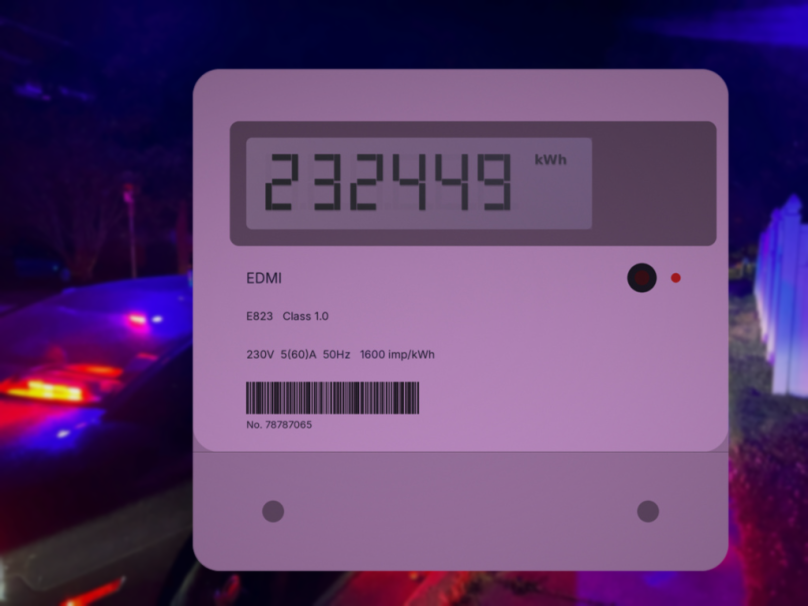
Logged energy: 232449 kWh
